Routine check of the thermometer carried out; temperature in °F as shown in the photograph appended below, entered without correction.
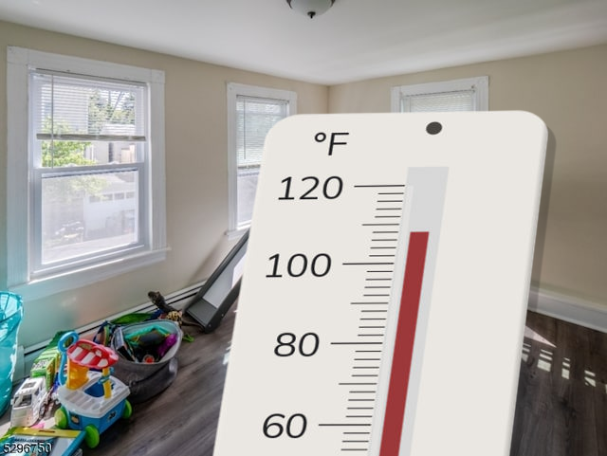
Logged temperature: 108 °F
